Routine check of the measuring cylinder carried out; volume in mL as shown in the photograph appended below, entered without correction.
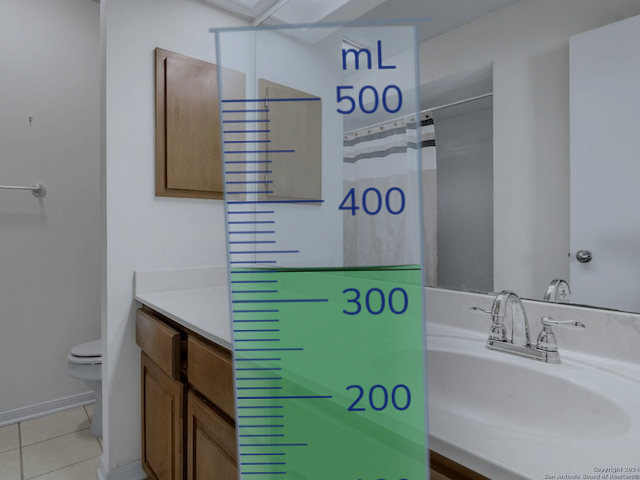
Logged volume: 330 mL
